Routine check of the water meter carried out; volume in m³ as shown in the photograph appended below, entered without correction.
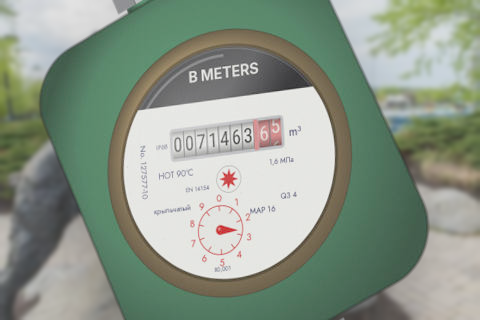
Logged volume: 71463.652 m³
